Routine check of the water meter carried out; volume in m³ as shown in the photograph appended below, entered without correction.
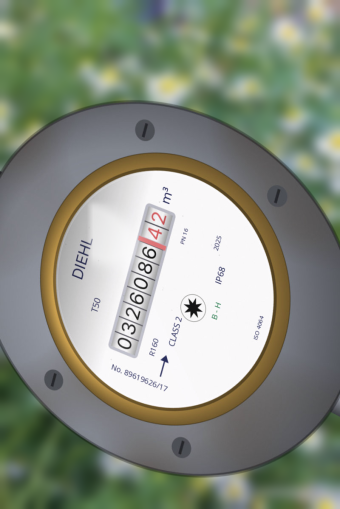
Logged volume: 326086.42 m³
